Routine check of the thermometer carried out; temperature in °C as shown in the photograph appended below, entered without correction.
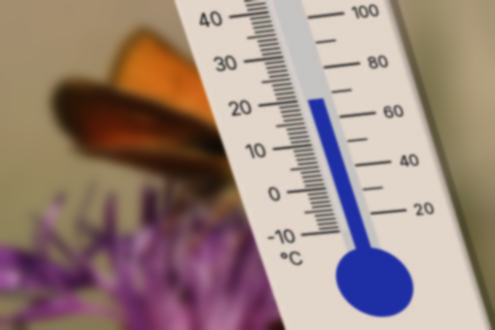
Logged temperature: 20 °C
